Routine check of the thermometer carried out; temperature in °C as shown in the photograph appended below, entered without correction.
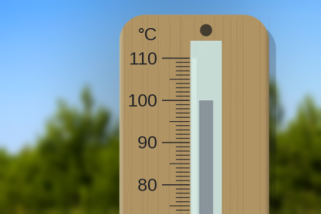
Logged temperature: 100 °C
